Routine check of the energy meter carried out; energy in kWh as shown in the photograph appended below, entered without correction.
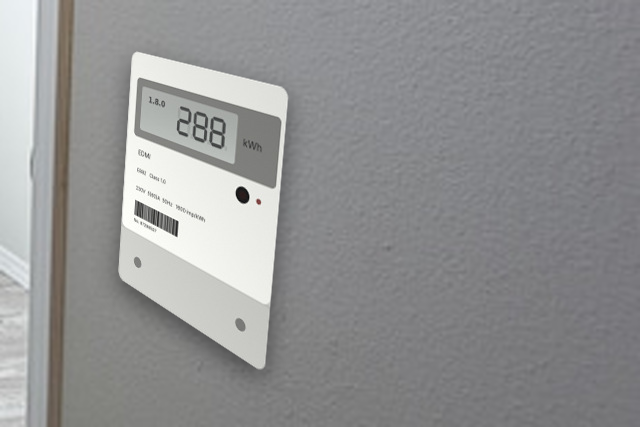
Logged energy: 288 kWh
